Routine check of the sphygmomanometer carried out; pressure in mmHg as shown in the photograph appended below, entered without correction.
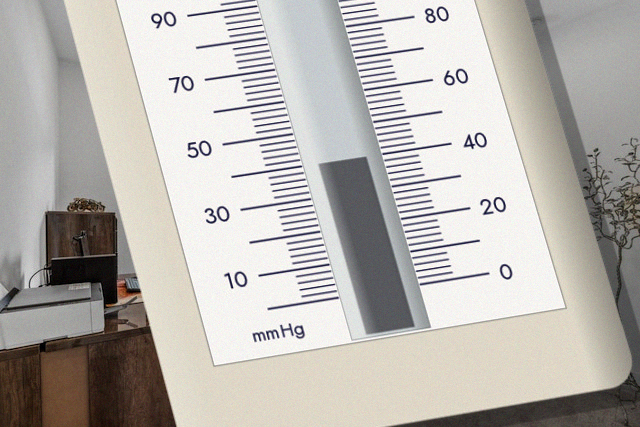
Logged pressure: 40 mmHg
